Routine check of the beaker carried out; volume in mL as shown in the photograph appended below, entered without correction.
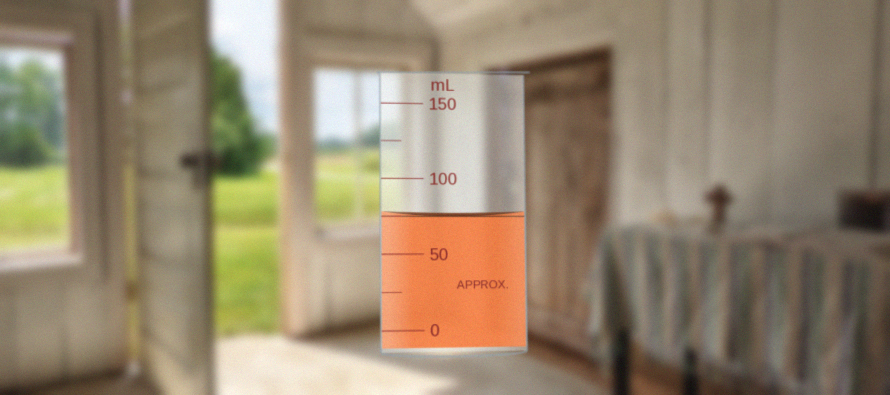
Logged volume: 75 mL
